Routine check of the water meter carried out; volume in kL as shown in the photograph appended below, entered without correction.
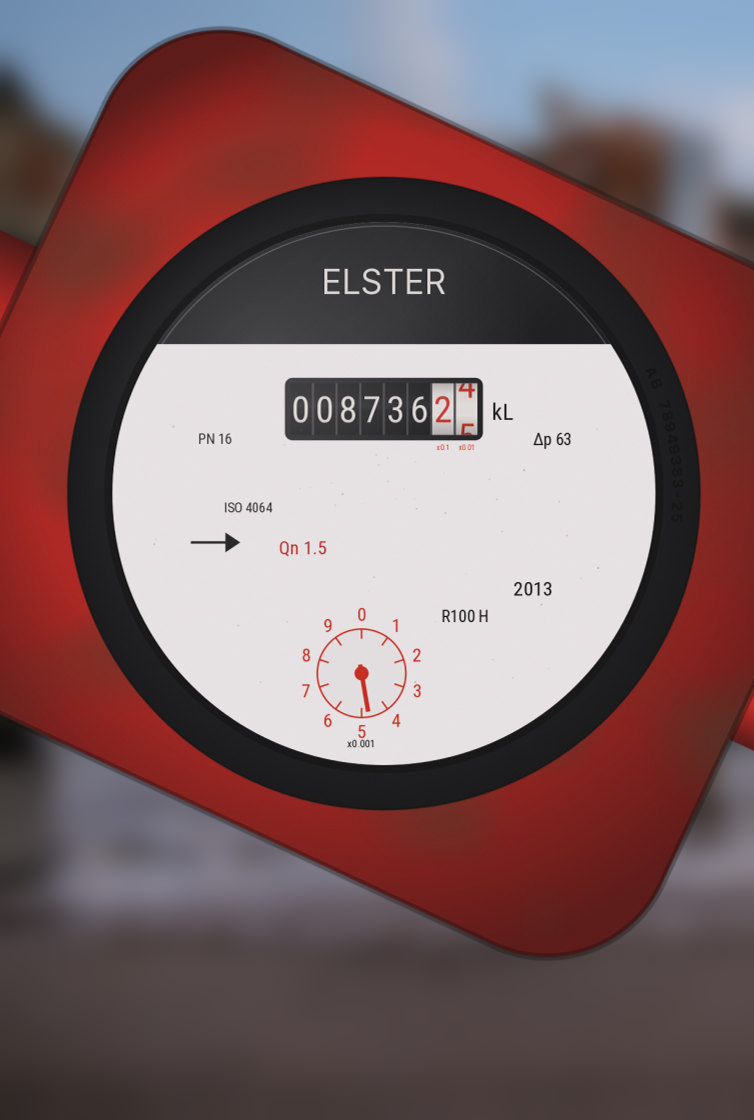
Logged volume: 8736.244 kL
